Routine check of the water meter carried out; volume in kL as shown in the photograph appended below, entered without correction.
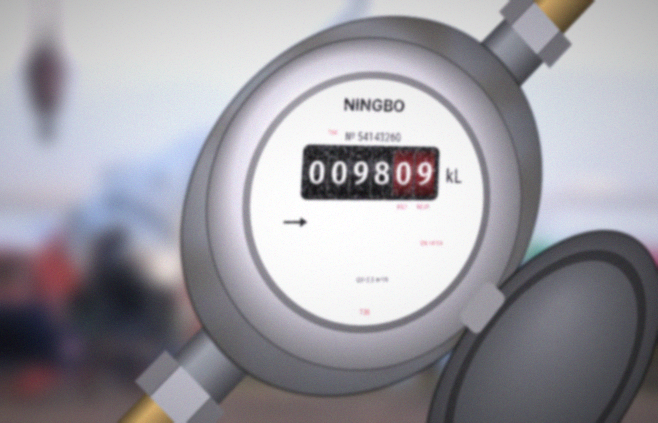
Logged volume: 98.09 kL
